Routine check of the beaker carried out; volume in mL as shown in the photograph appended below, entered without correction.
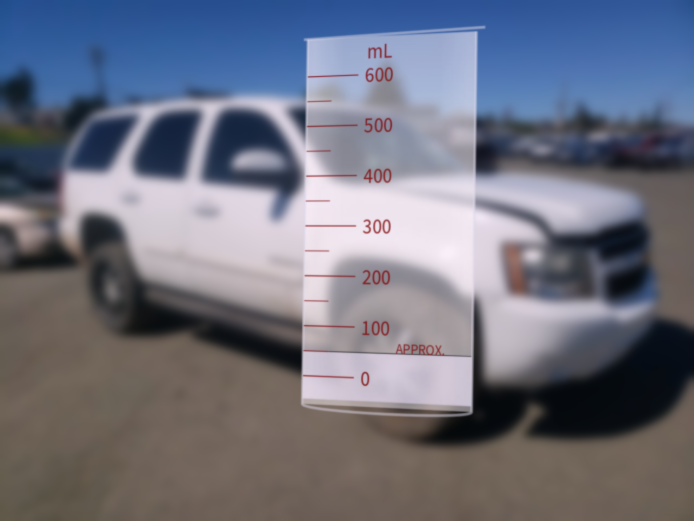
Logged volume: 50 mL
